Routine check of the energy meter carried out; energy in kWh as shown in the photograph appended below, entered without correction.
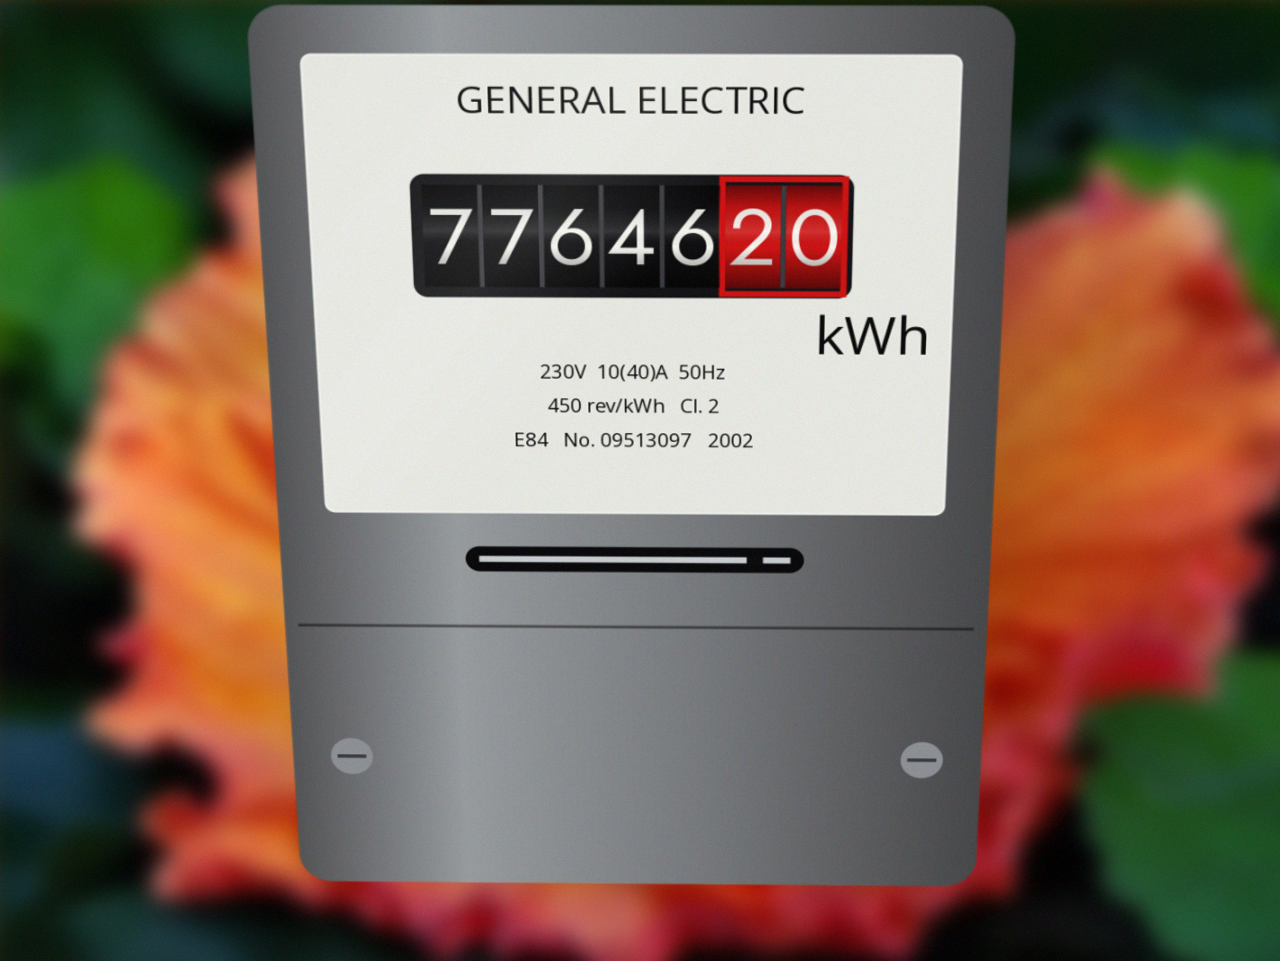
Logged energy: 77646.20 kWh
